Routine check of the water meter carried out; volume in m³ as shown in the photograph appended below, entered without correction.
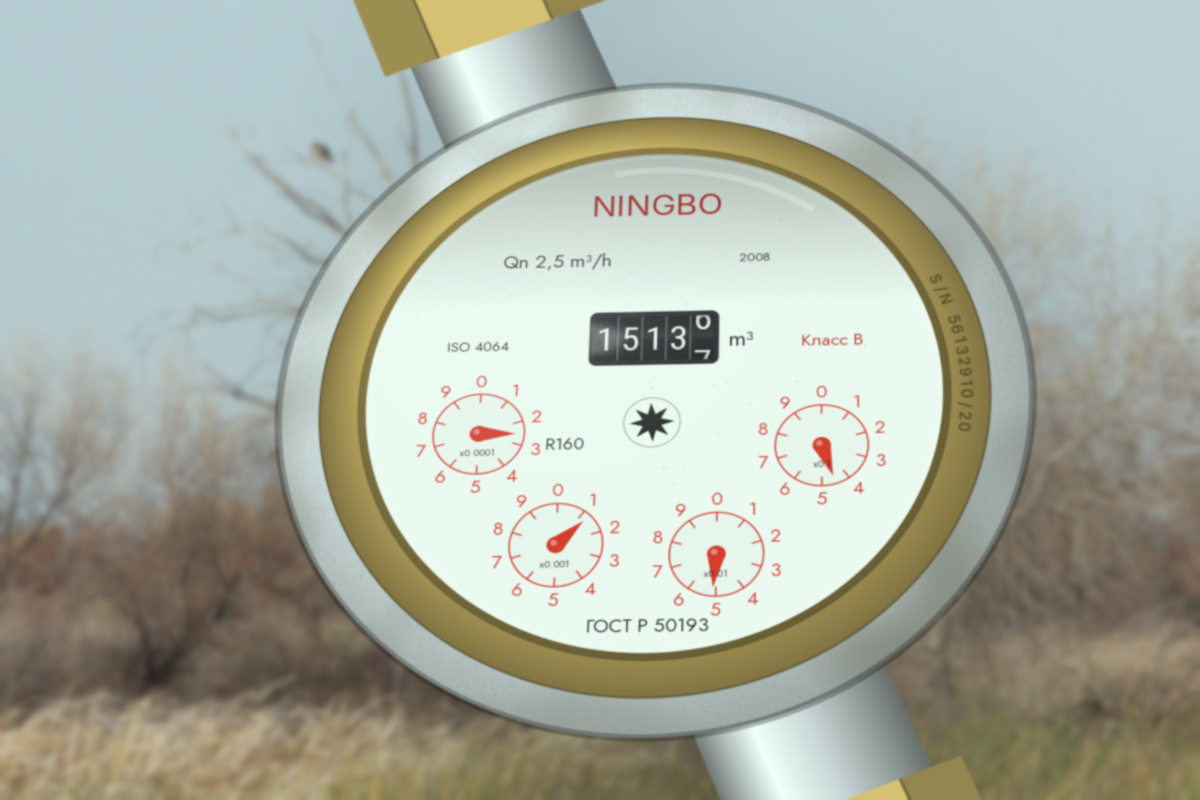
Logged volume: 15136.4512 m³
